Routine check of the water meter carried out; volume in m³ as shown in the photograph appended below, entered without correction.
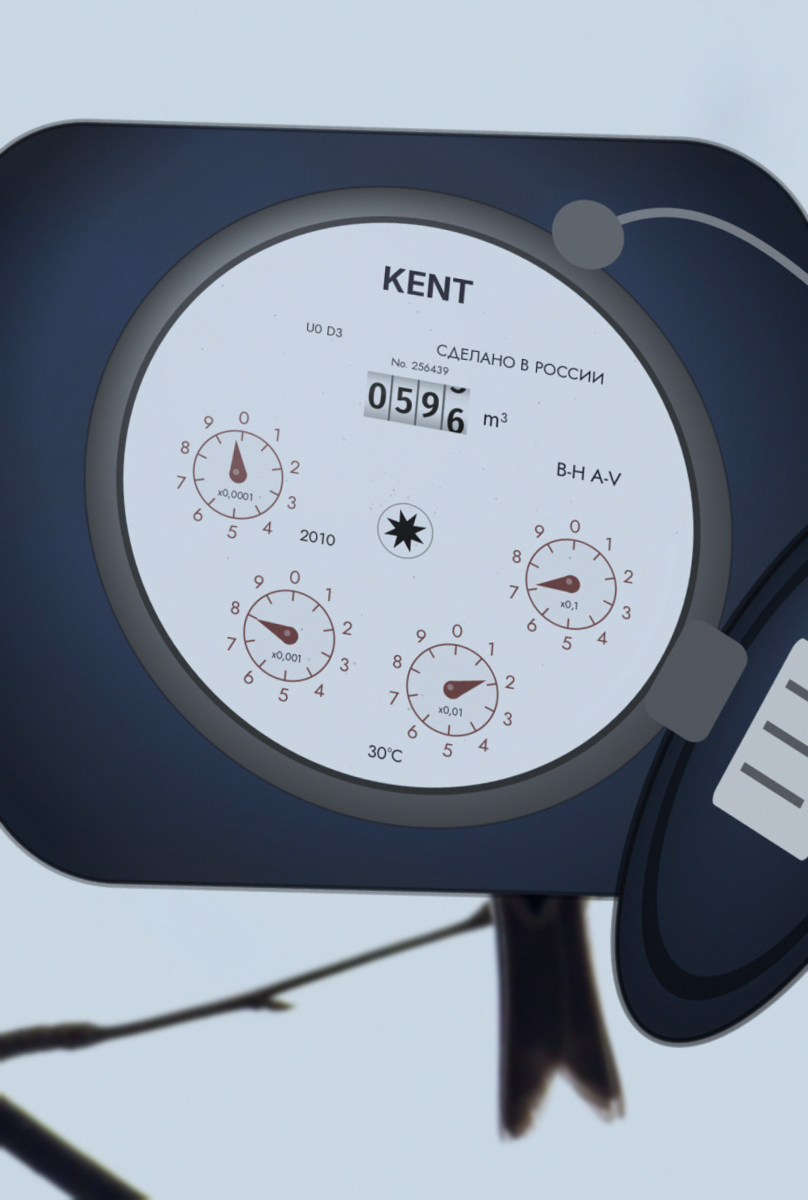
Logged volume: 595.7179 m³
